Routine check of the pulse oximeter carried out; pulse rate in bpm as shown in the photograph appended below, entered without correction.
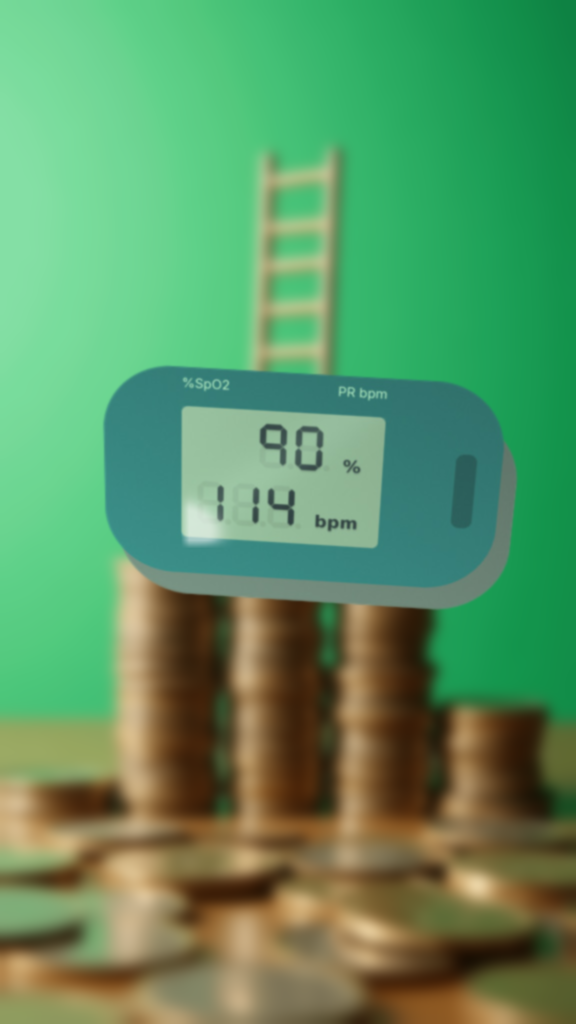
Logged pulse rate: 114 bpm
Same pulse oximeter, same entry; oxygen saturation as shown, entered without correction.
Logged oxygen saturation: 90 %
